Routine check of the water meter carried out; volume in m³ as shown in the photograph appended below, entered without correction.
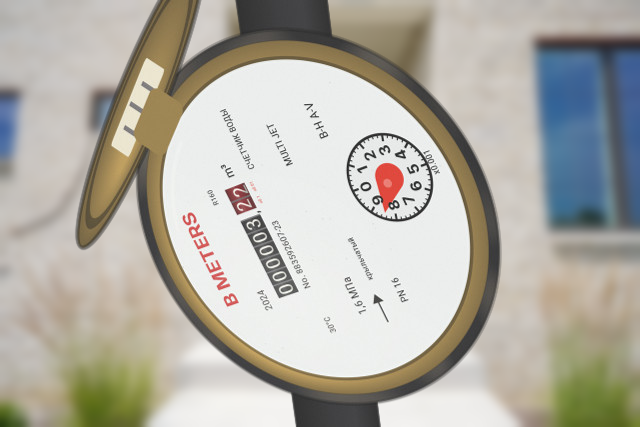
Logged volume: 3.218 m³
